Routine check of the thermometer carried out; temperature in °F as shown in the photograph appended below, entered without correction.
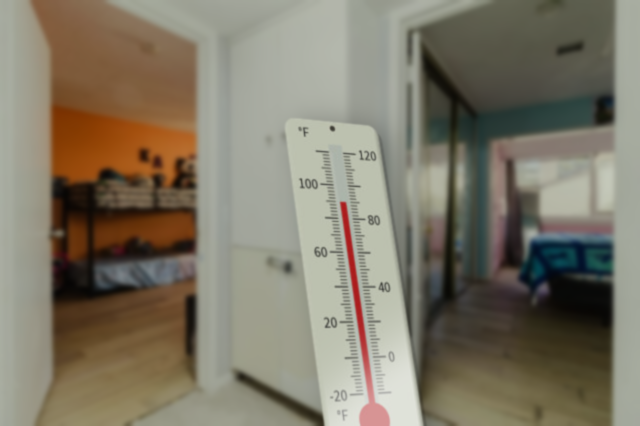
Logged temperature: 90 °F
